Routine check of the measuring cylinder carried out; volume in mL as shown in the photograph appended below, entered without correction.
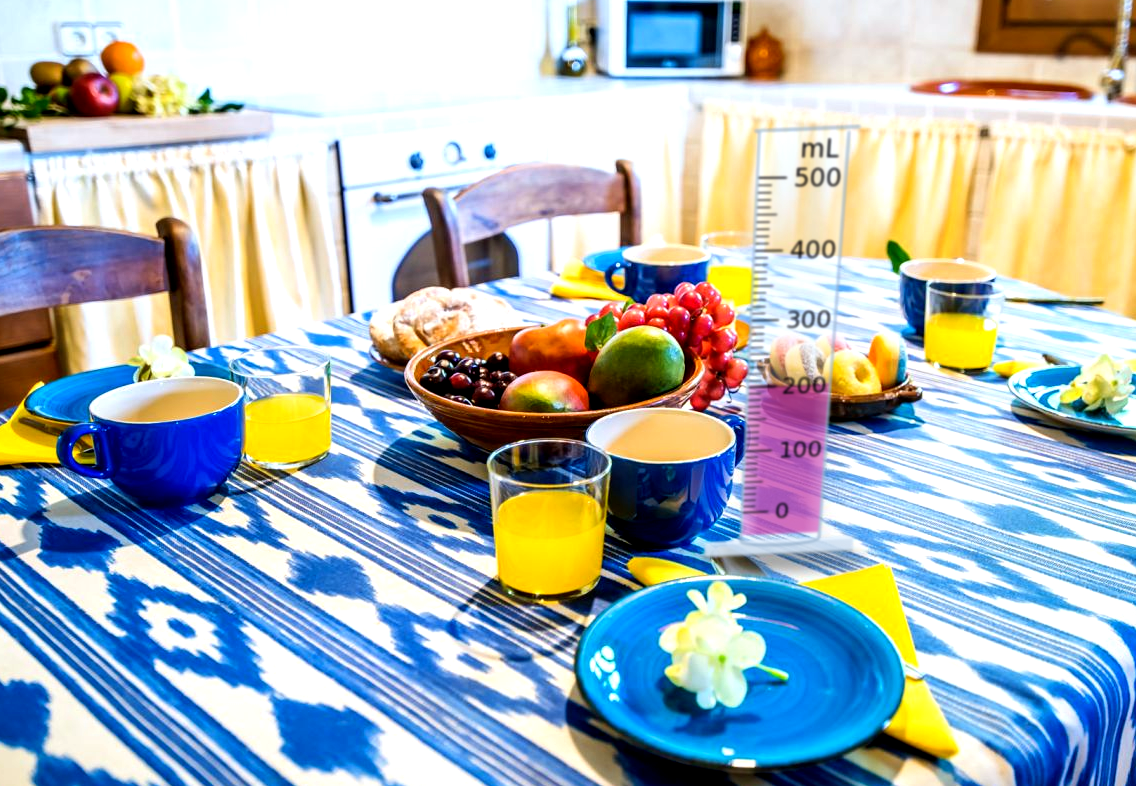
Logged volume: 200 mL
